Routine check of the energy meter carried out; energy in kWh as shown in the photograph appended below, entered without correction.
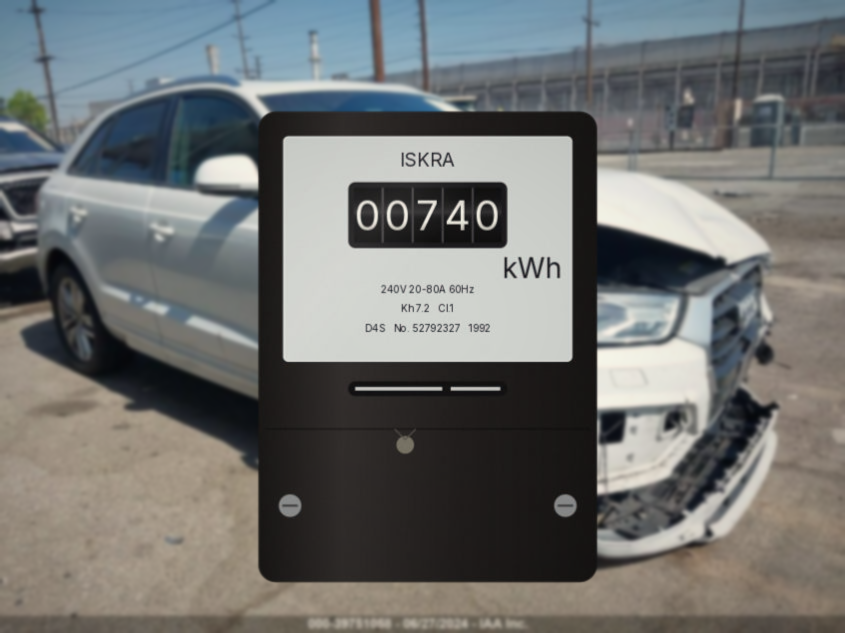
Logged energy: 740 kWh
